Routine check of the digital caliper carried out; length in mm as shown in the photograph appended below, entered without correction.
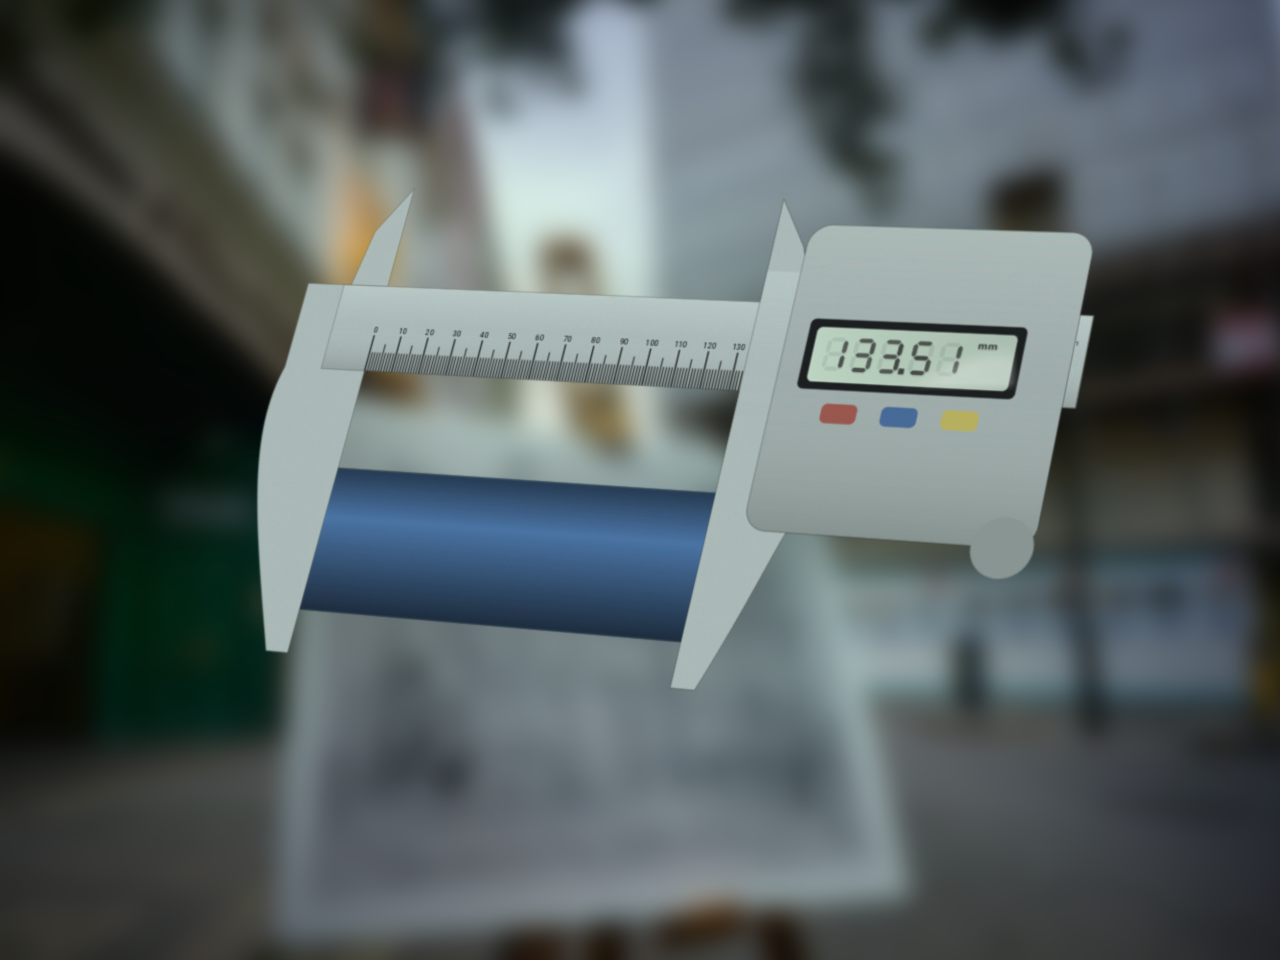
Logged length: 133.51 mm
